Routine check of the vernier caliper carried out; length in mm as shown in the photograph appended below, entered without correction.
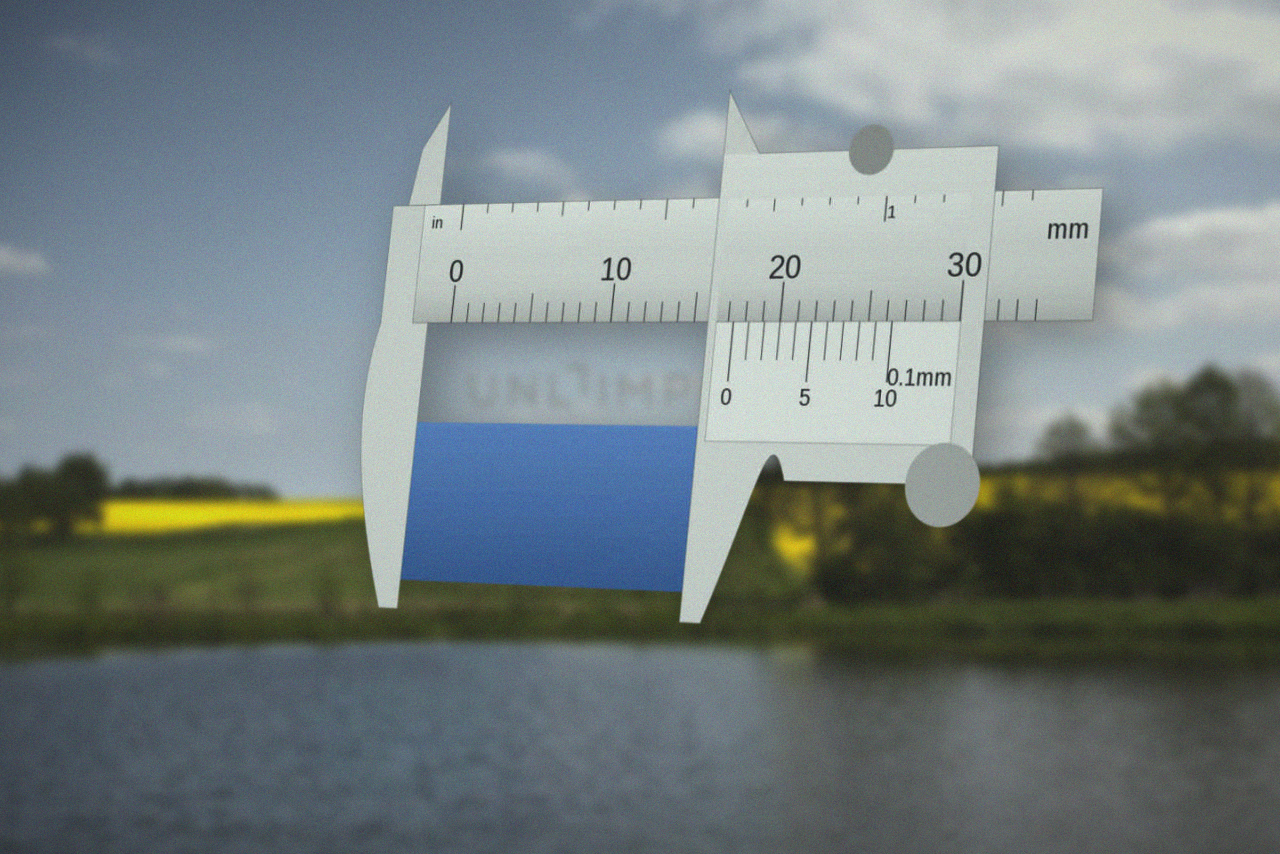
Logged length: 17.3 mm
